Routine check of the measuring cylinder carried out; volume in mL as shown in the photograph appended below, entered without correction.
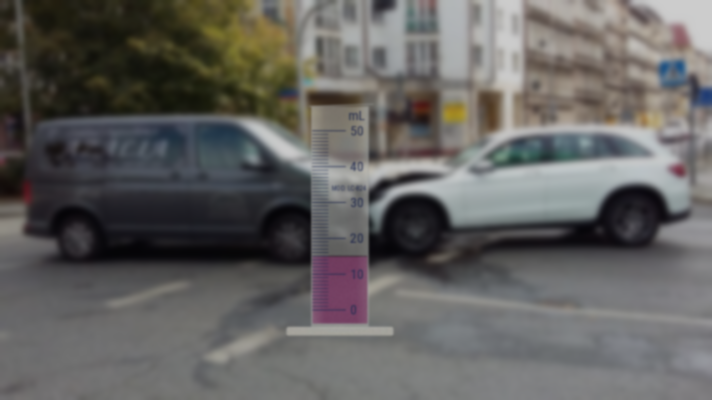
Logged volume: 15 mL
